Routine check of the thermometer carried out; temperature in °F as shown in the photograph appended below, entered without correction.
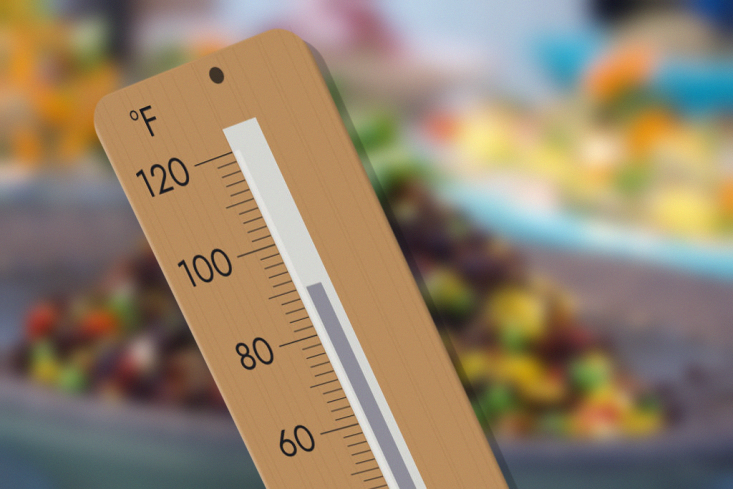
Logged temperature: 90 °F
